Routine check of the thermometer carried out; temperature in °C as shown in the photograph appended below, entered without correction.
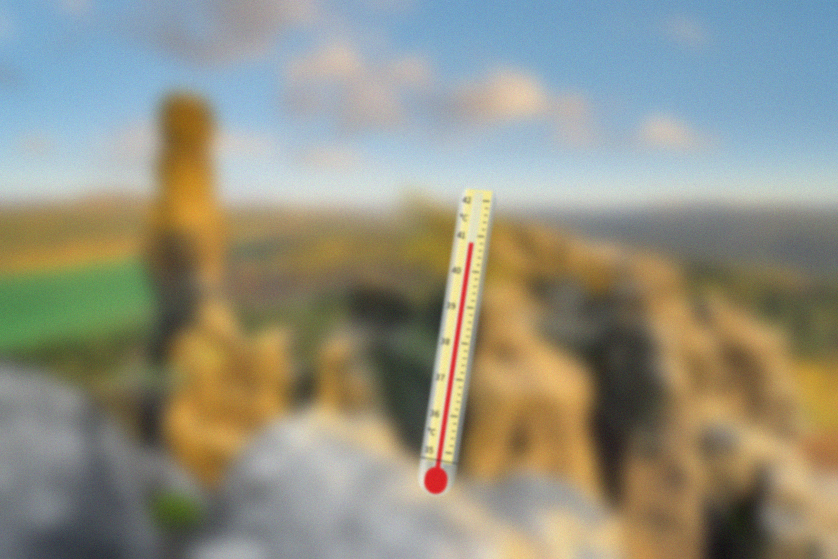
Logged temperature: 40.8 °C
